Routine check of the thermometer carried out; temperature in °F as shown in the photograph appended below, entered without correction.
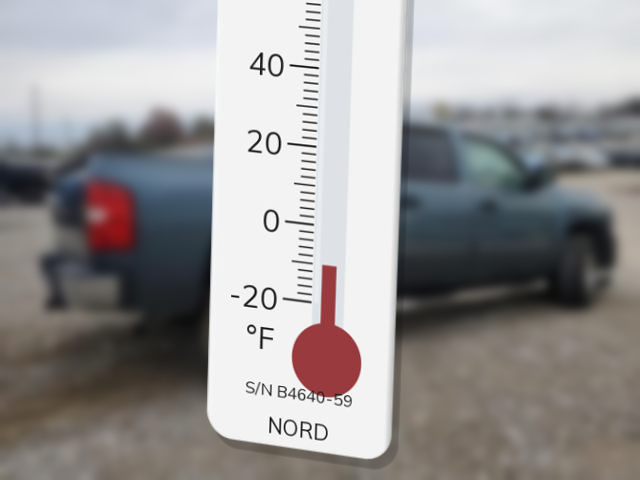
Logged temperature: -10 °F
